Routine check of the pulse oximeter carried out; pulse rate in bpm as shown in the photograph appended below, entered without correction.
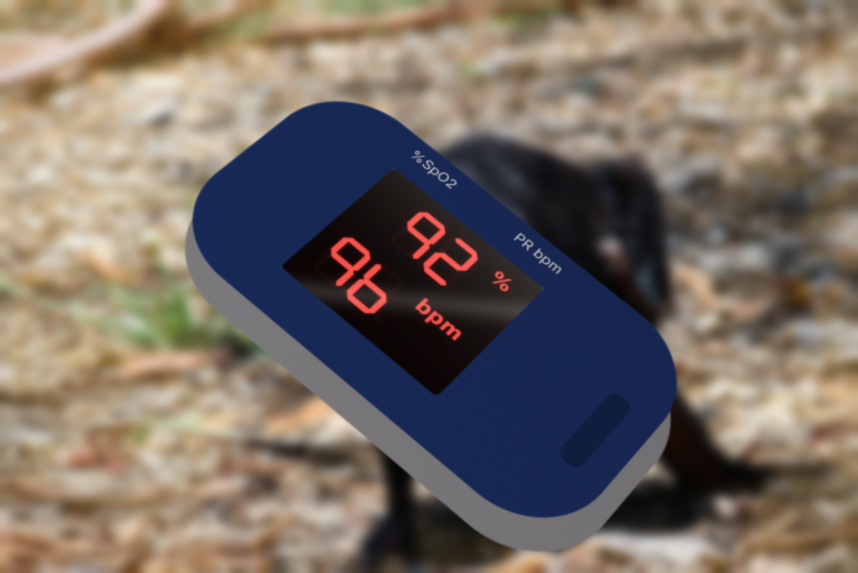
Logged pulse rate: 96 bpm
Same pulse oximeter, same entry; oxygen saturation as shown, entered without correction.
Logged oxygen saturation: 92 %
